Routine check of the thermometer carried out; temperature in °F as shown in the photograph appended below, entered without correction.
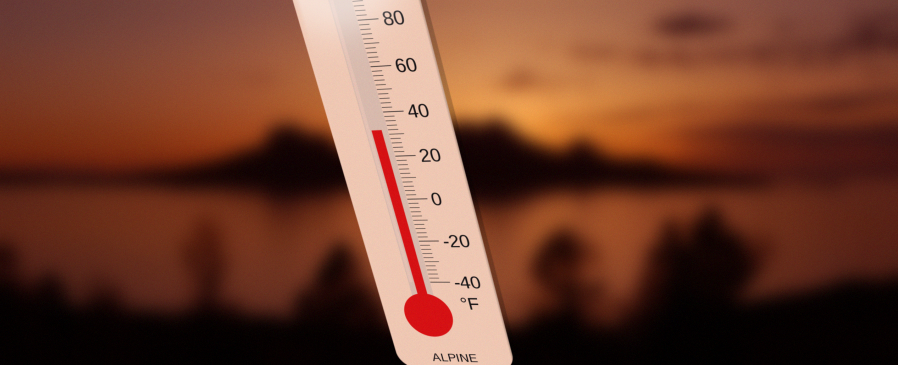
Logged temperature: 32 °F
